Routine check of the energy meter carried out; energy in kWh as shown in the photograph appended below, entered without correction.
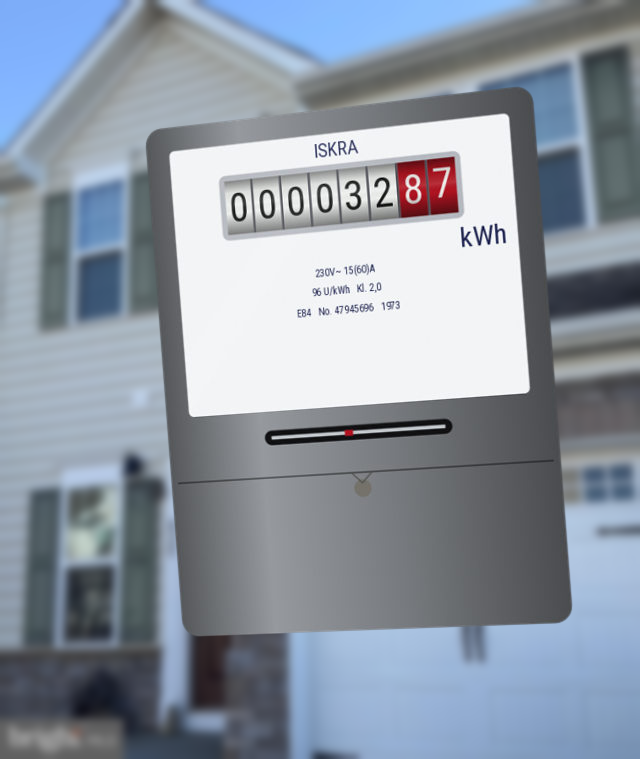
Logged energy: 32.87 kWh
